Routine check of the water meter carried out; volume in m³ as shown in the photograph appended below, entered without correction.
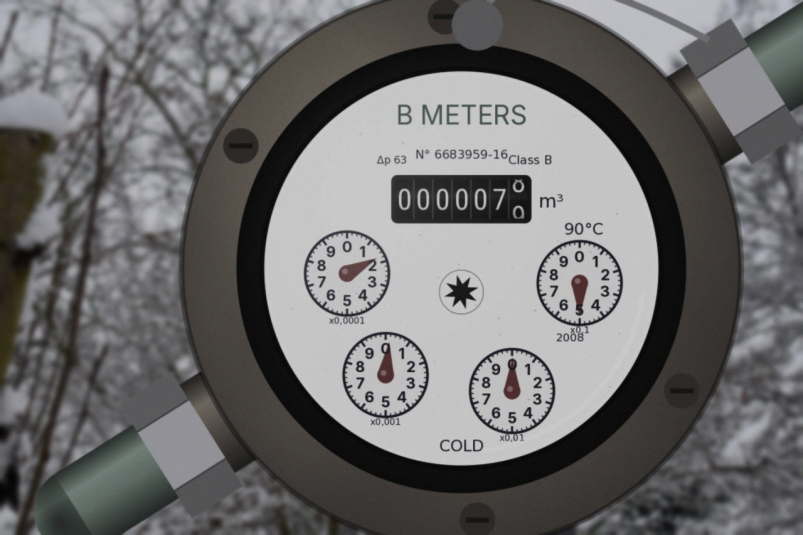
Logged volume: 78.5001 m³
